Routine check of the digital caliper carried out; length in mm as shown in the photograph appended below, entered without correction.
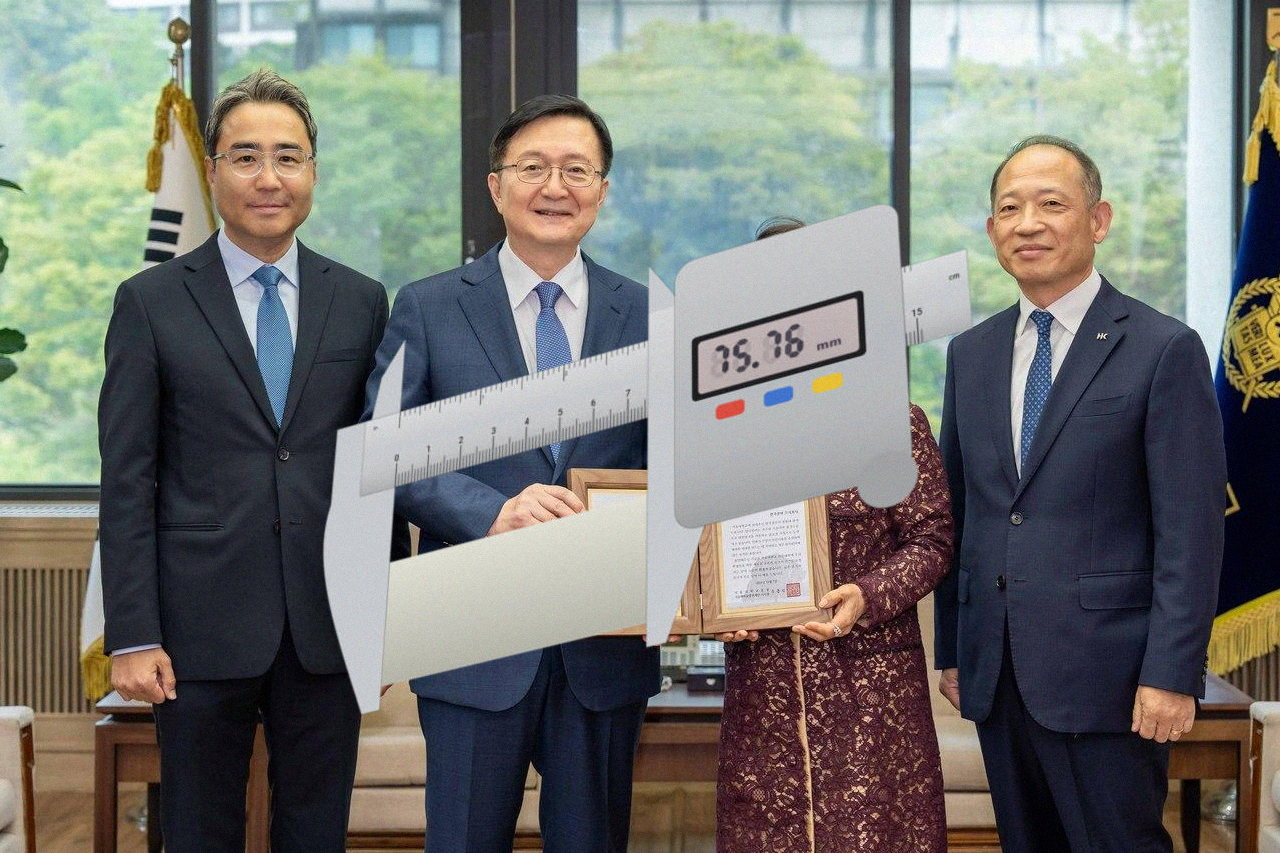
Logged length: 75.76 mm
